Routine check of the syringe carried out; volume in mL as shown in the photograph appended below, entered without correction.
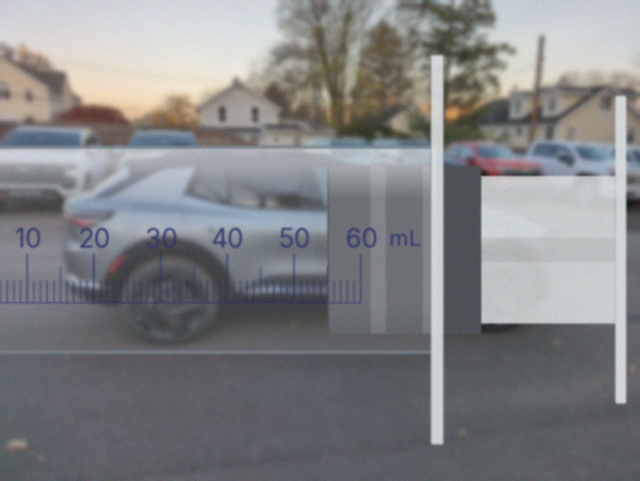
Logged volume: 55 mL
